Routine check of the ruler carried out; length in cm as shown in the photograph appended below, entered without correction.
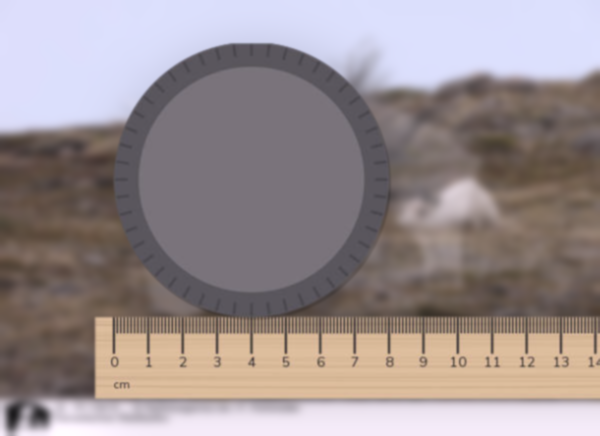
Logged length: 8 cm
